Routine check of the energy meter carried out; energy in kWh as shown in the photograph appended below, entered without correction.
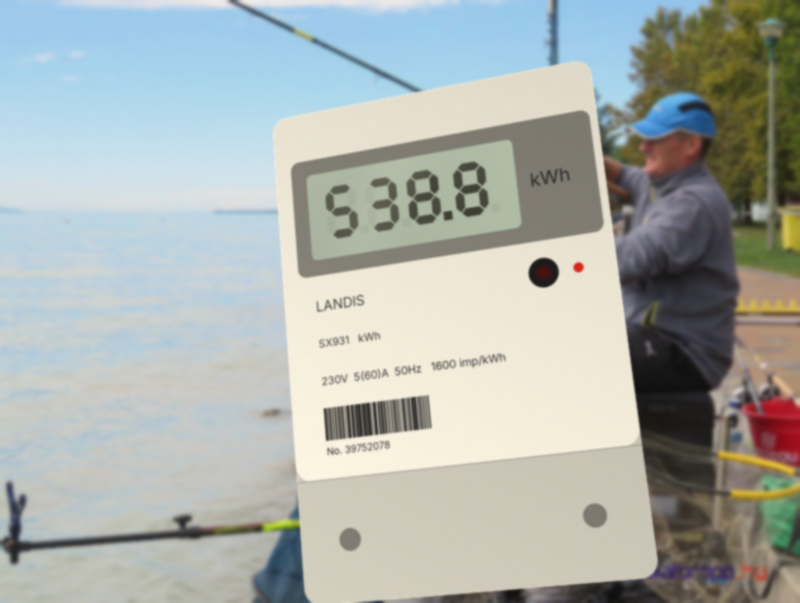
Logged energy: 538.8 kWh
